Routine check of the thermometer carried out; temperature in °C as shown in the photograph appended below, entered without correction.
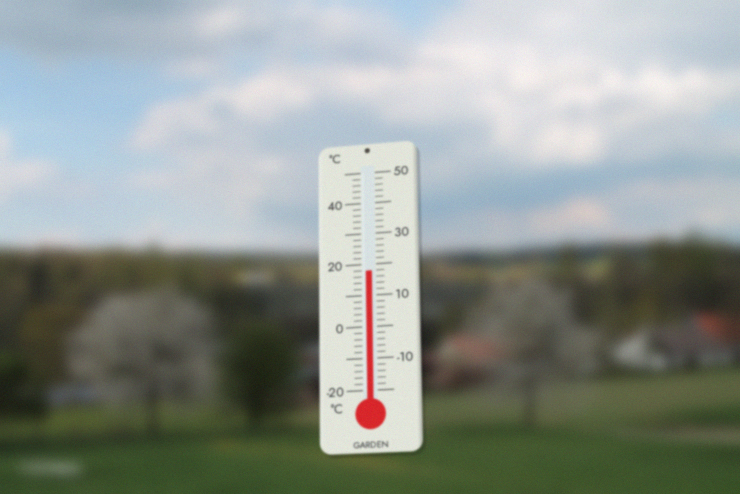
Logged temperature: 18 °C
